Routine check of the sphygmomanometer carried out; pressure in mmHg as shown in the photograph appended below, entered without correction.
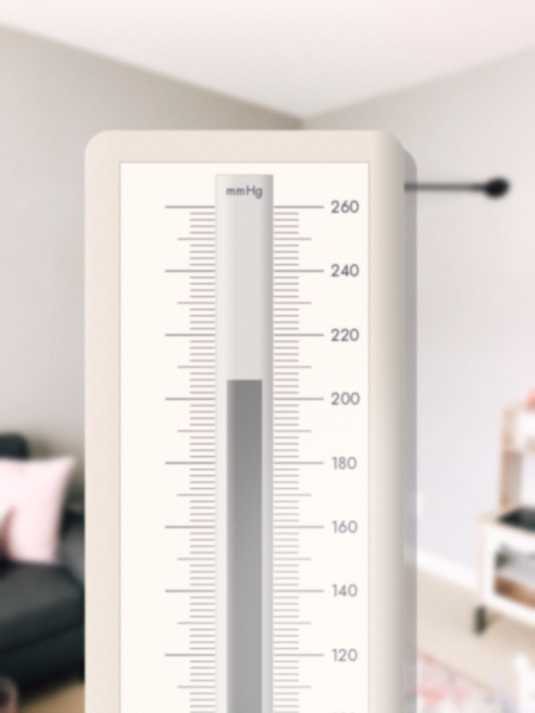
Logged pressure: 206 mmHg
